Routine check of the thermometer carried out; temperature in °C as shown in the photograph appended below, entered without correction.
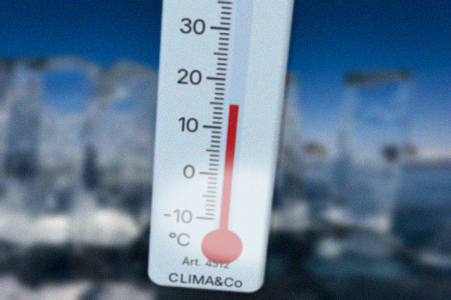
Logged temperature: 15 °C
